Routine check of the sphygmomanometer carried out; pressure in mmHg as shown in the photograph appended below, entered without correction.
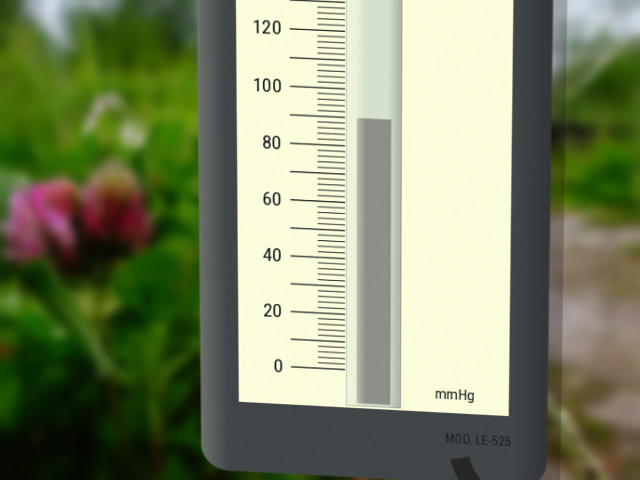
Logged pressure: 90 mmHg
